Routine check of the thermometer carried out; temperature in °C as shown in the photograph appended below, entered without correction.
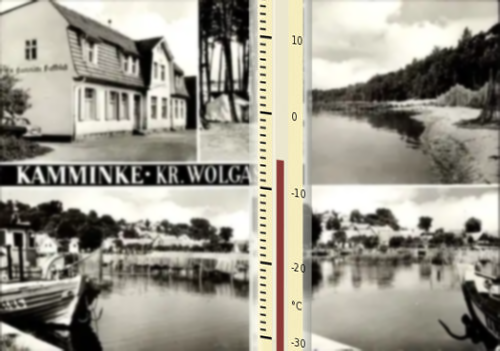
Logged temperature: -6 °C
